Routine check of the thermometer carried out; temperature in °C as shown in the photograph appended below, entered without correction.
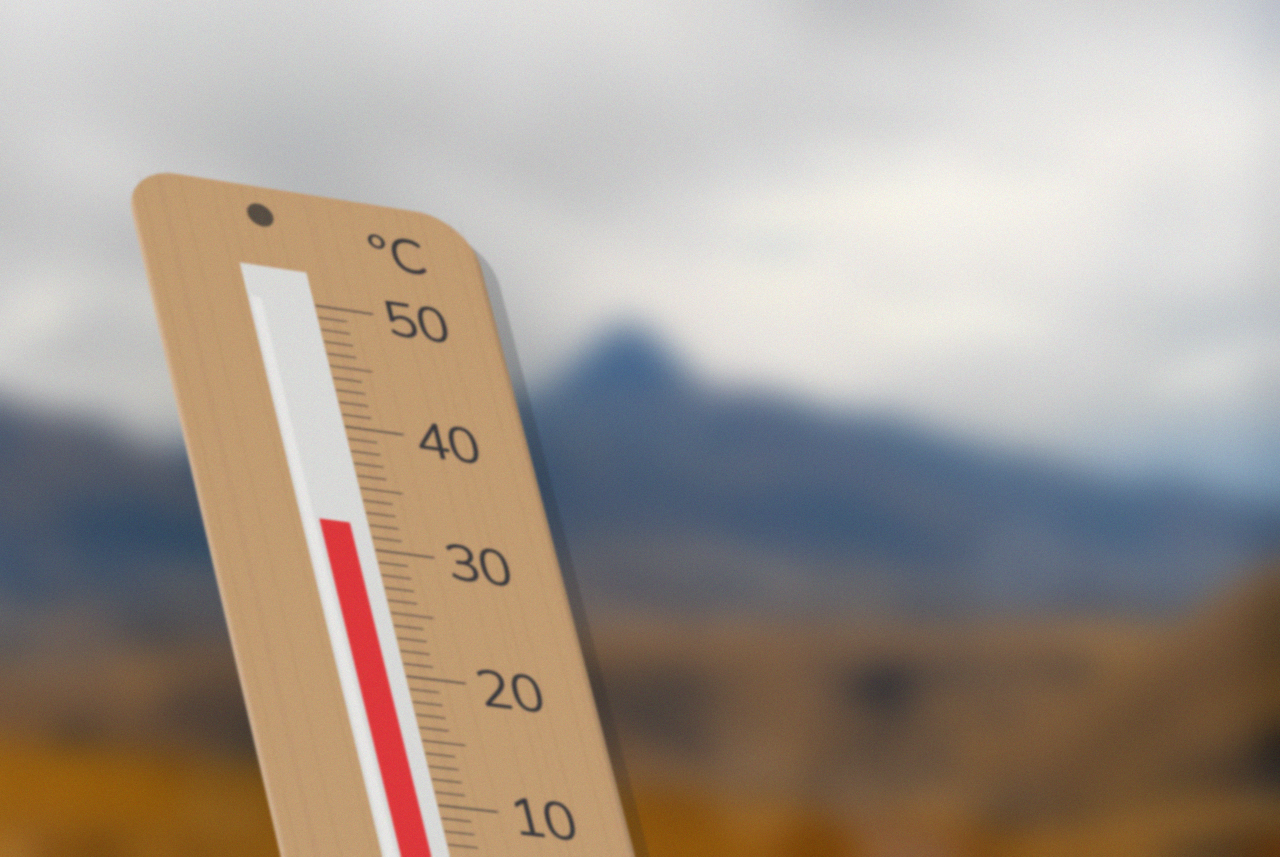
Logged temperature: 32 °C
